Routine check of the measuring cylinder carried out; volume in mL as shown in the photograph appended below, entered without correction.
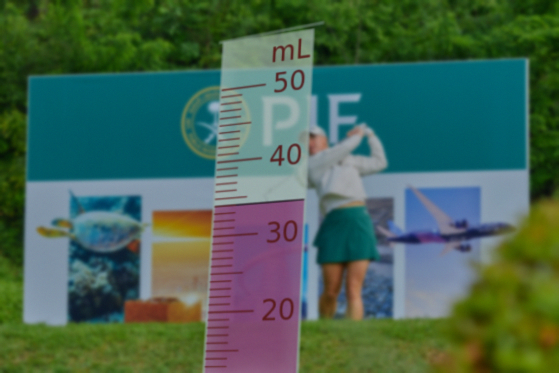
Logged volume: 34 mL
